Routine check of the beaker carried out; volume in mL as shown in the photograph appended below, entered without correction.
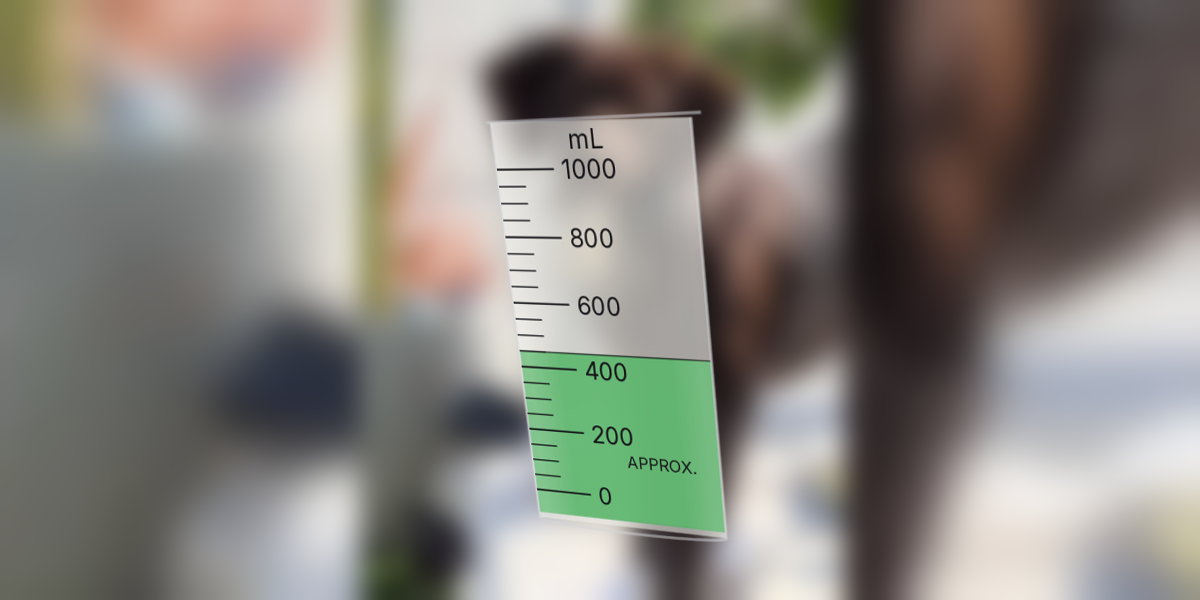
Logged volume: 450 mL
